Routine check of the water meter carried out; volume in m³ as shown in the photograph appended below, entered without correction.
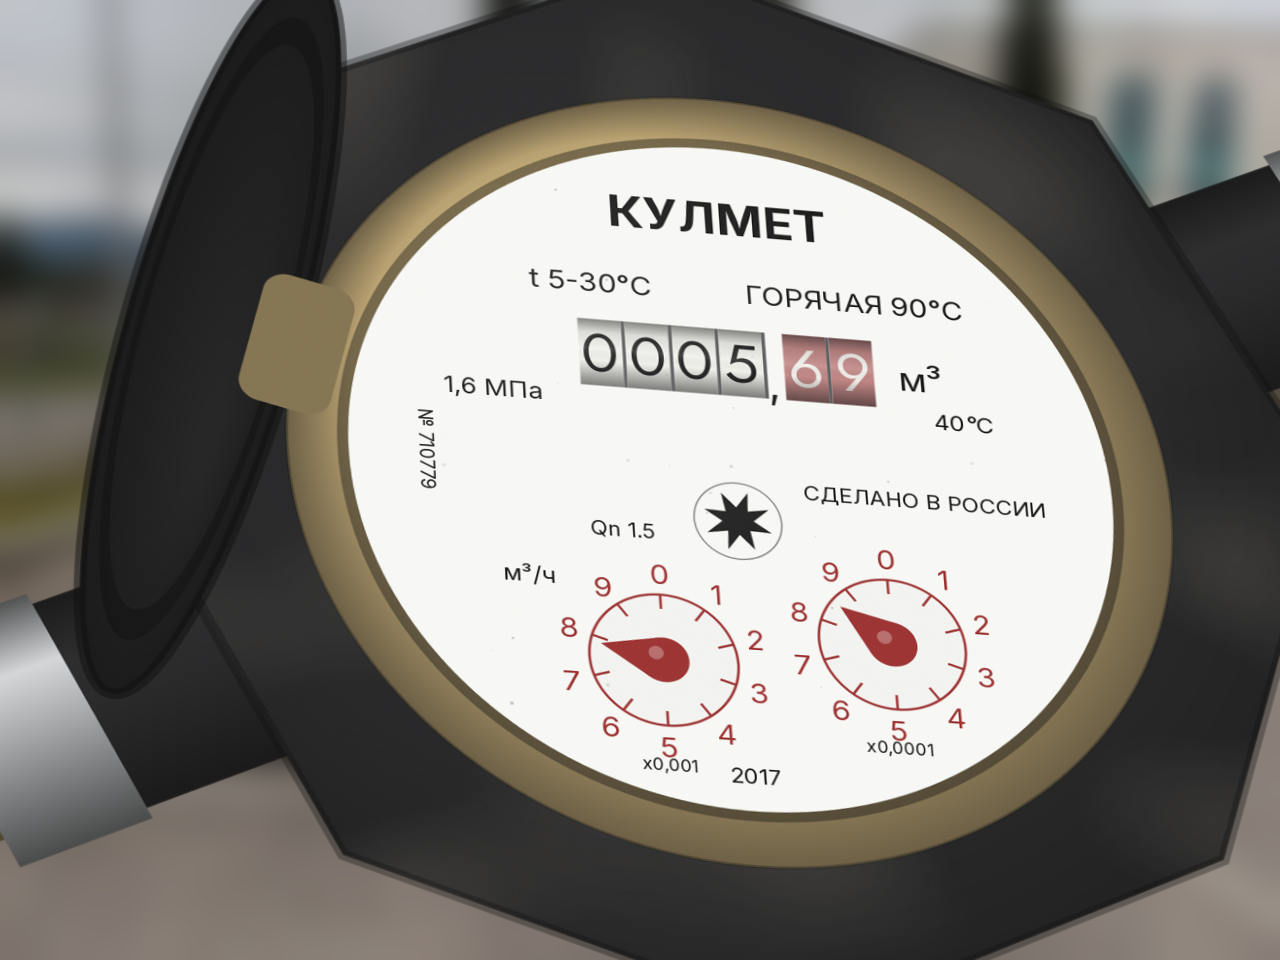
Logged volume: 5.6978 m³
